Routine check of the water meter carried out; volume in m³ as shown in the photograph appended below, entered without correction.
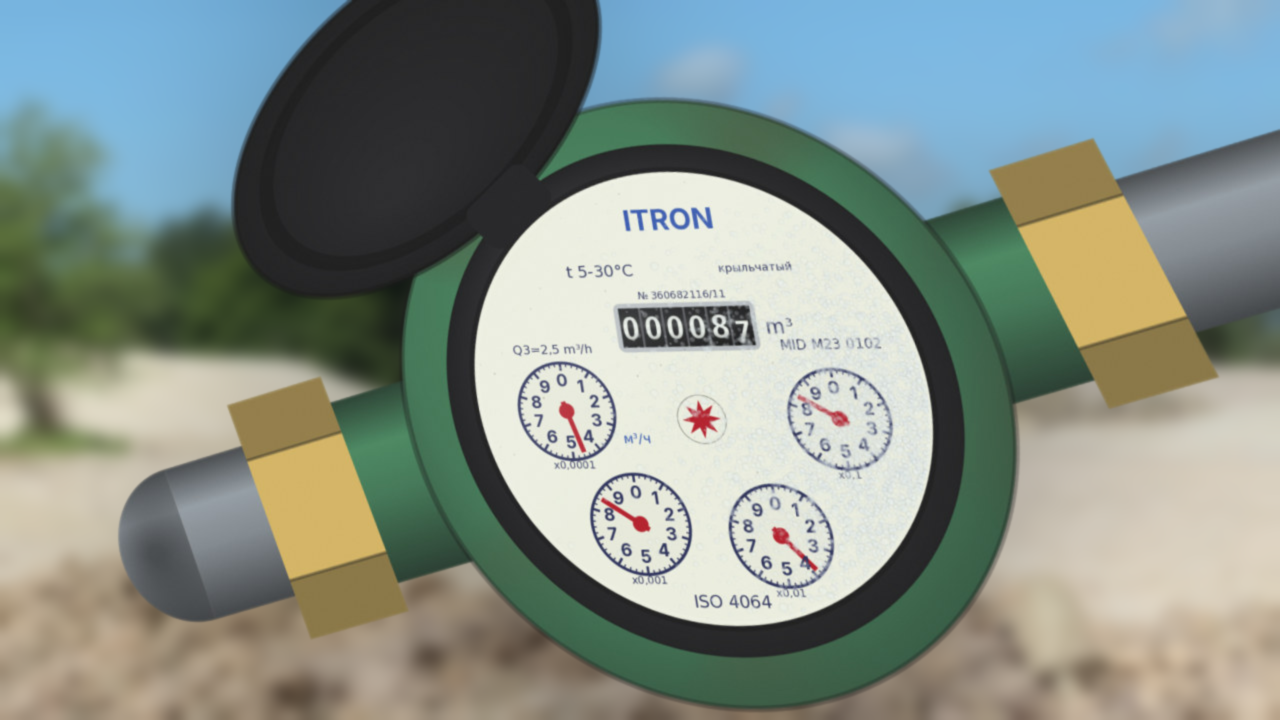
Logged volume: 86.8384 m³
